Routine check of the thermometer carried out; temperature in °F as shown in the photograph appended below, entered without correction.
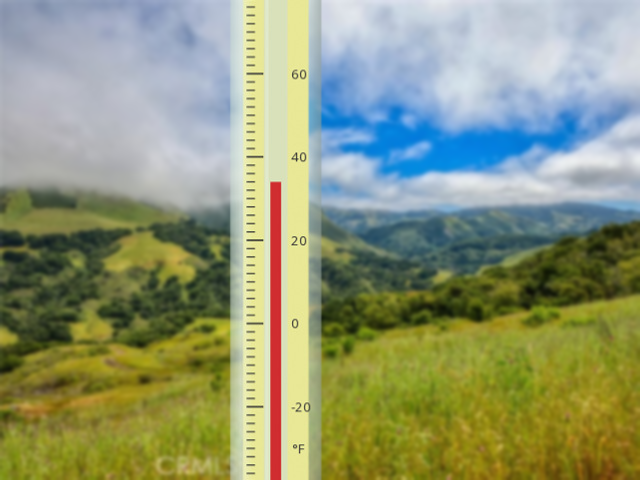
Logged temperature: 34 °F
